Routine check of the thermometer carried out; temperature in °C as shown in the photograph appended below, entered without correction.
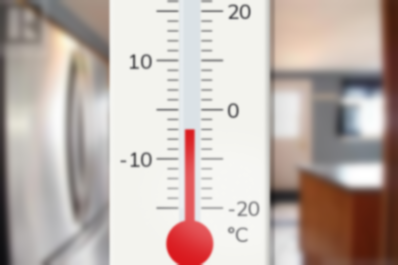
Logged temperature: -4 °C
